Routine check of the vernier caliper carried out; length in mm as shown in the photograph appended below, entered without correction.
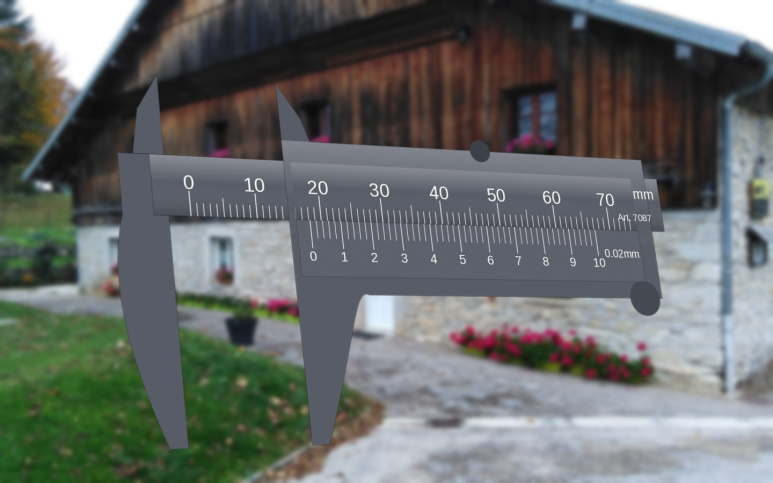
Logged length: 18.2 mm
